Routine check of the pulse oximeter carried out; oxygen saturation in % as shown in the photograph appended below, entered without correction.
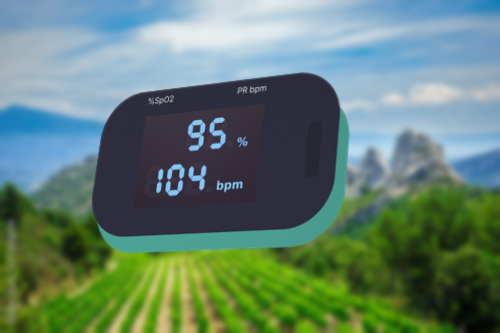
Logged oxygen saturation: 95 %
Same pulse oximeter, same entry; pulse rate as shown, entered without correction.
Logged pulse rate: 104 bpm
